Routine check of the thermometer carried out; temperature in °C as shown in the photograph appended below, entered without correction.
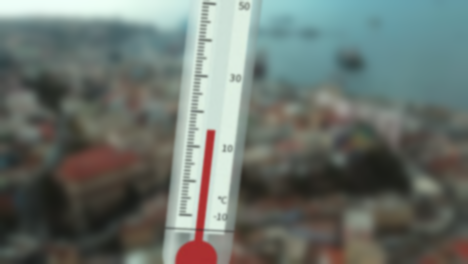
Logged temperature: 15 °C
